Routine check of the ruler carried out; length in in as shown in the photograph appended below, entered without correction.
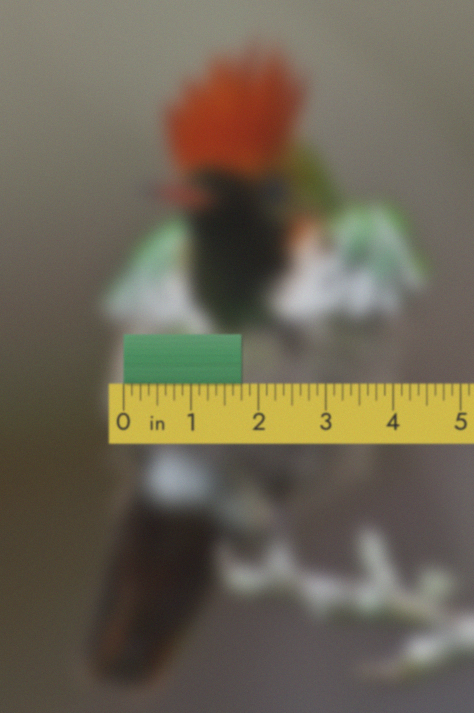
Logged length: 1.75 in
